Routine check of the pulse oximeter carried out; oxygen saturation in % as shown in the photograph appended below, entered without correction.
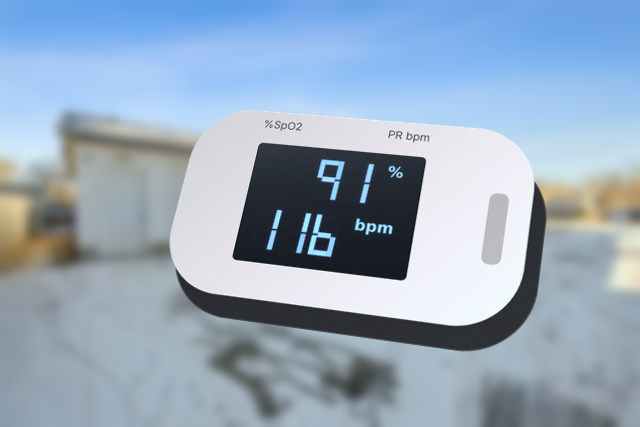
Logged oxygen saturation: 91 %
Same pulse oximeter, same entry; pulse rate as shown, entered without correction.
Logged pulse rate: 116 bpm
